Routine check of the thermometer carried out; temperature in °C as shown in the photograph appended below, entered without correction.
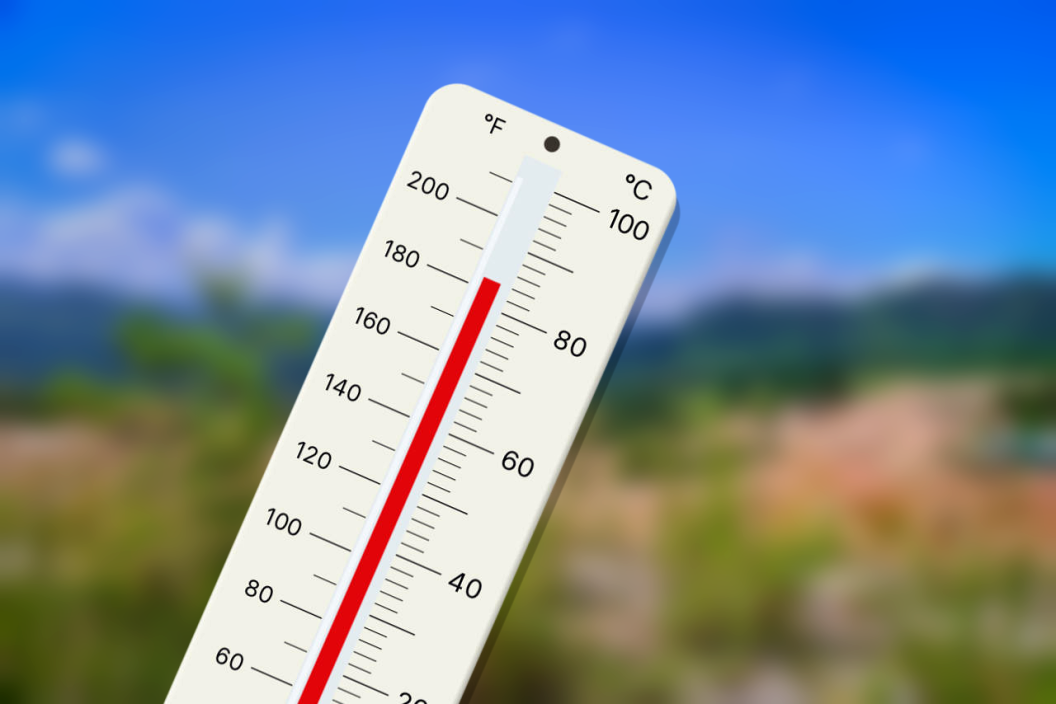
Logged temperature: 84 °C
